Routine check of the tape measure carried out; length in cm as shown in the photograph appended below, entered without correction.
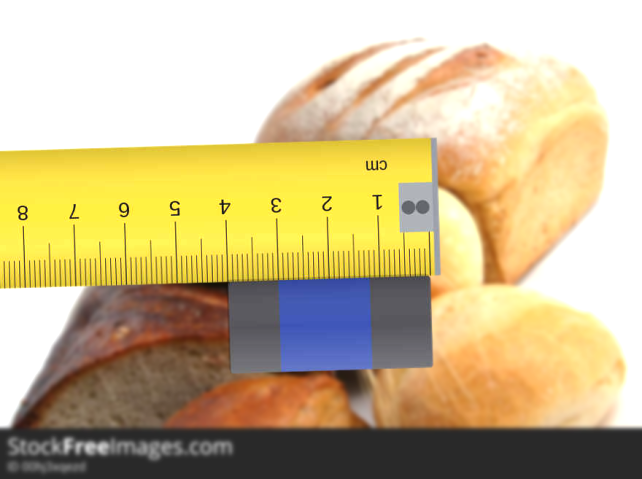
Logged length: 4 cm
